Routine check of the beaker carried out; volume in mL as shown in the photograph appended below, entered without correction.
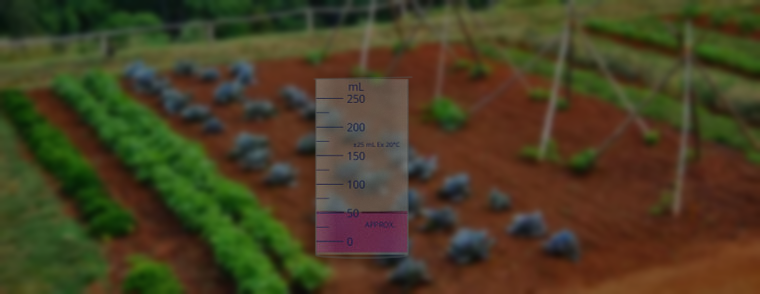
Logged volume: 50 mL
